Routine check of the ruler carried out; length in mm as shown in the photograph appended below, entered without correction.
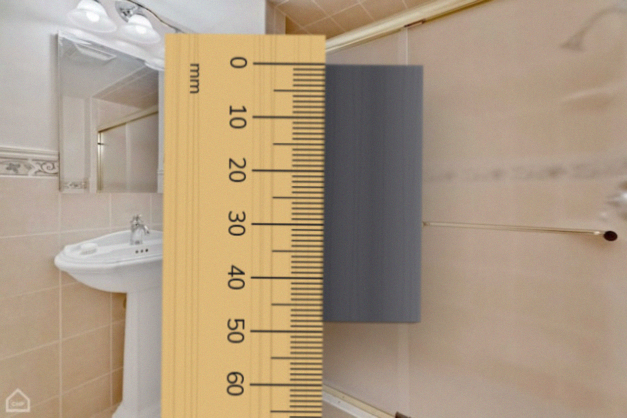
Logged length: 48 mm
